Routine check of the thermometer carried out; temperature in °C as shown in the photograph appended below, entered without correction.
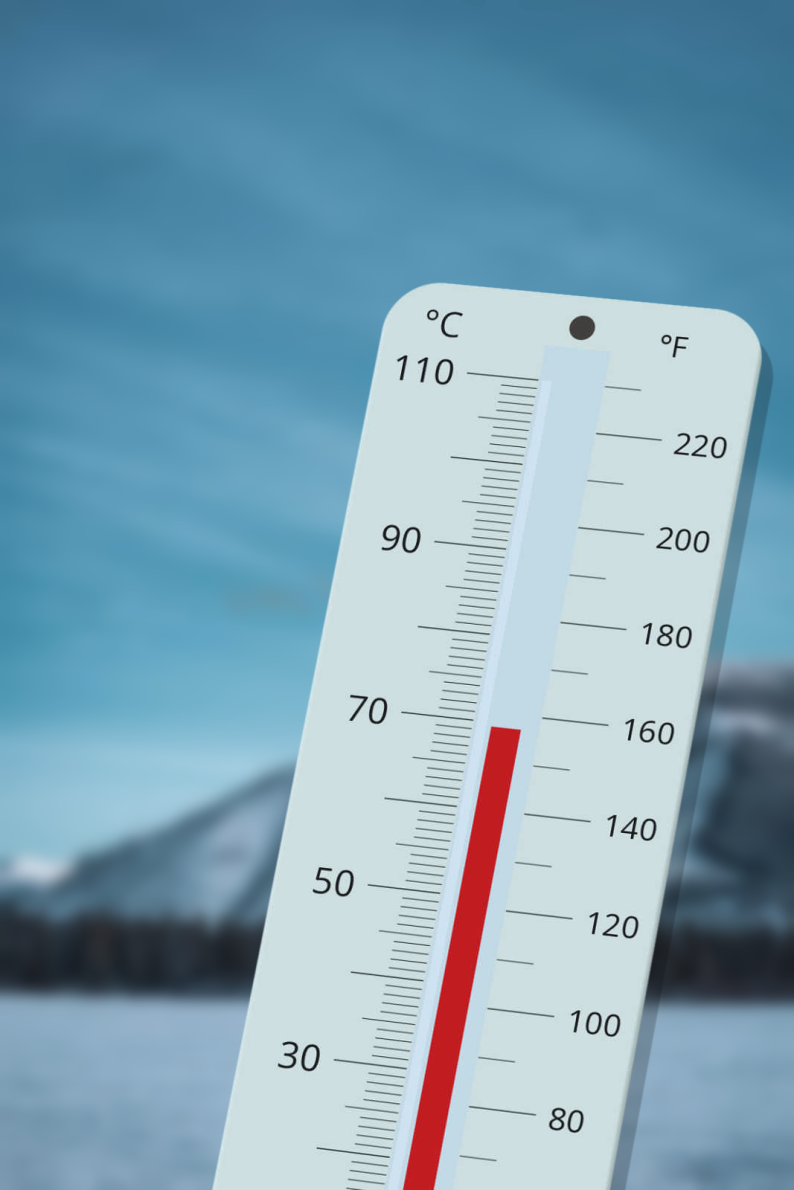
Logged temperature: 69.5 °C
